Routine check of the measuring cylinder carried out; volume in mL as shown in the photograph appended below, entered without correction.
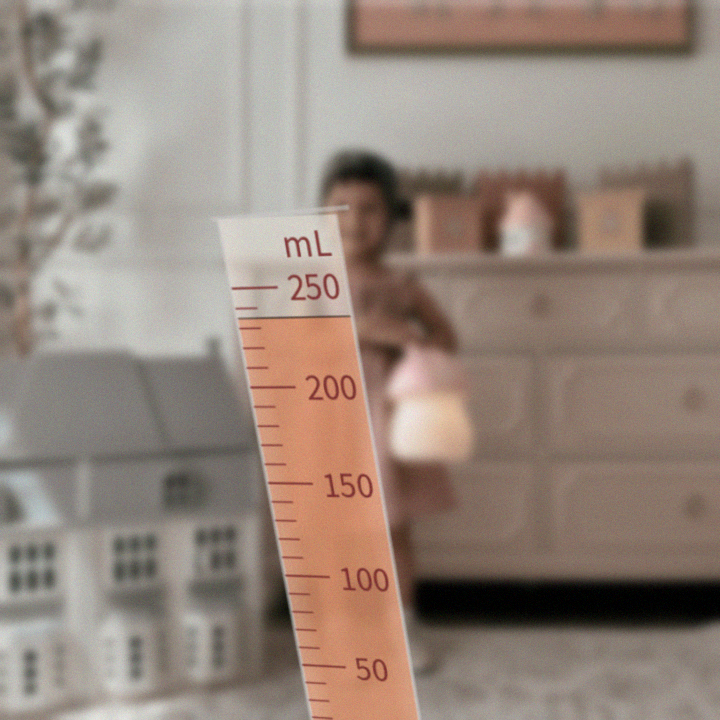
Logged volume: 235 mL
